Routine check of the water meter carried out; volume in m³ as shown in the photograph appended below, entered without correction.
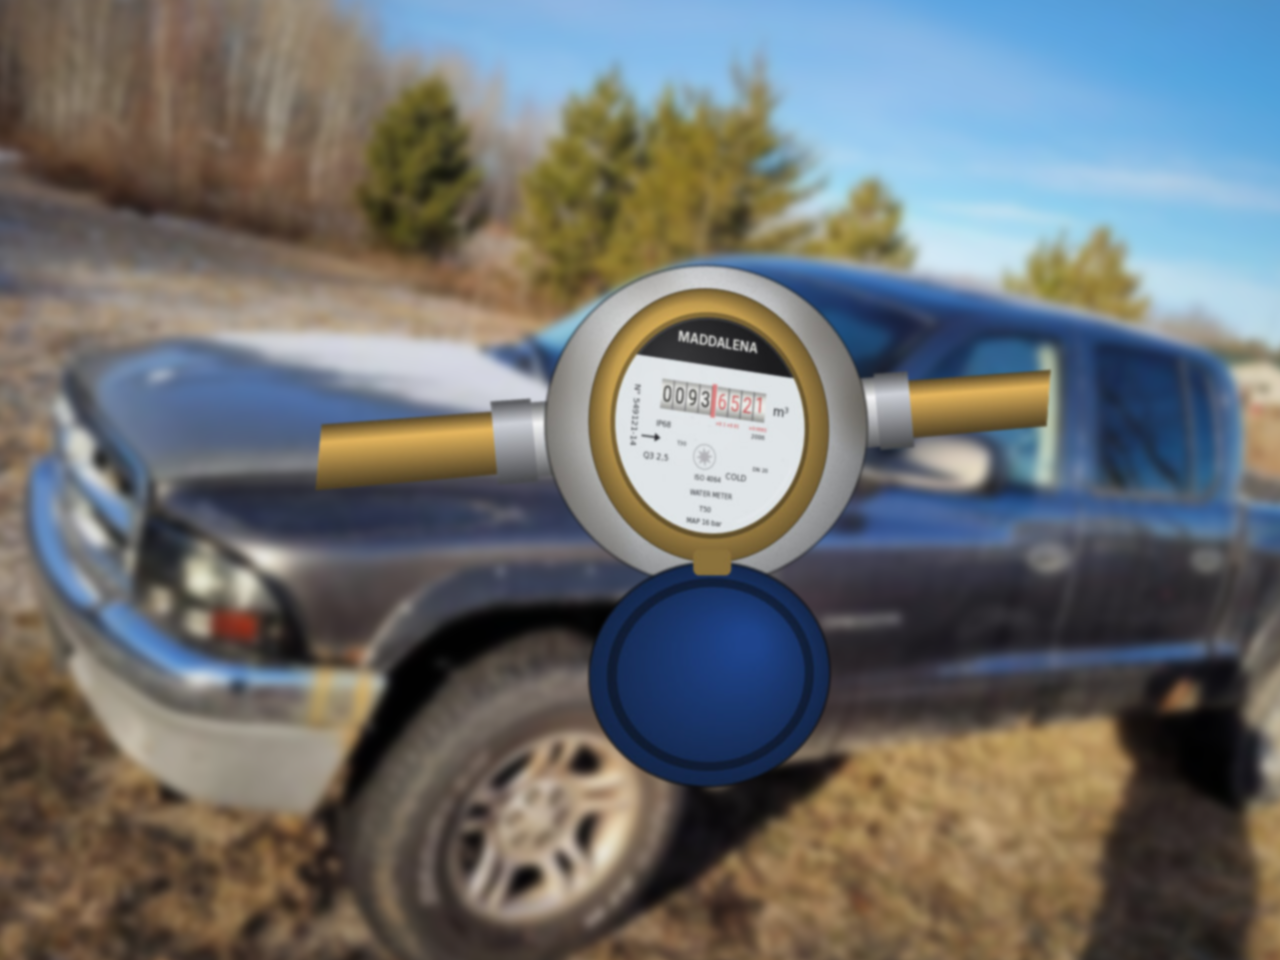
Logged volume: 93.6521 m³
